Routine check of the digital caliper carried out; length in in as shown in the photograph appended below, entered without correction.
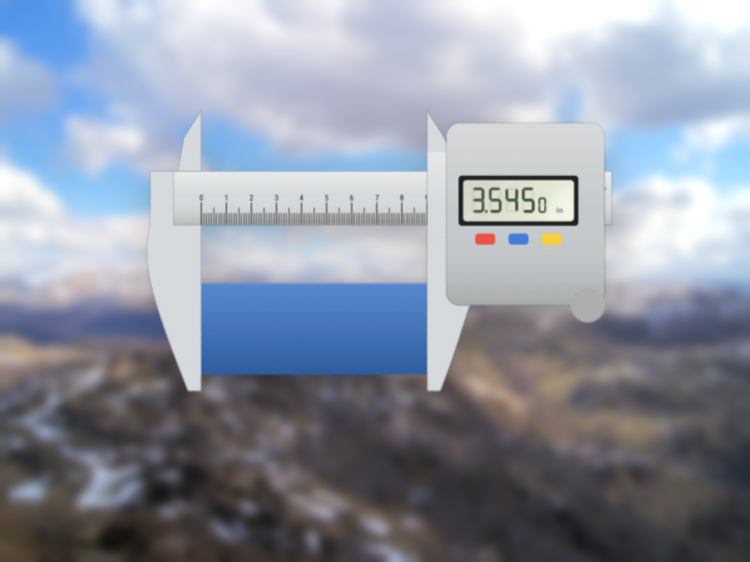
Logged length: 3.5450 in
